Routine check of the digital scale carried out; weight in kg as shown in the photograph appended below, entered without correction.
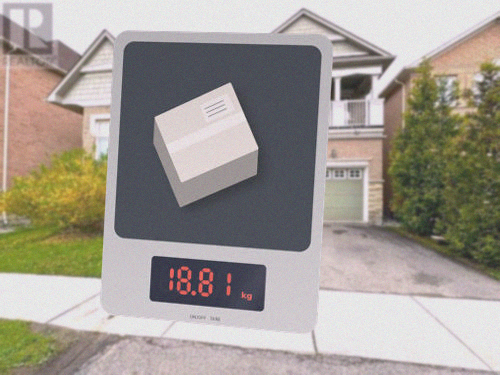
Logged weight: 18.81 kg
